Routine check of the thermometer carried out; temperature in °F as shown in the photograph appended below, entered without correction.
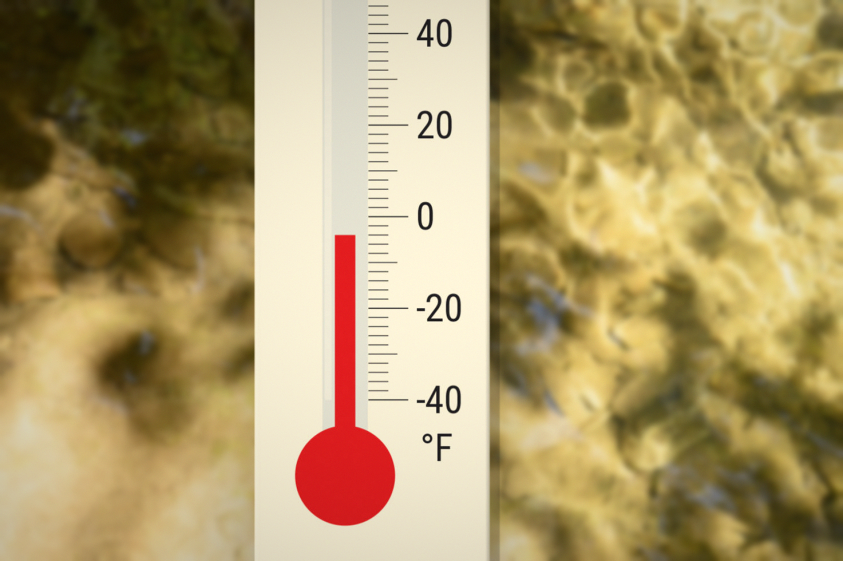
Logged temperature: -4 °F
